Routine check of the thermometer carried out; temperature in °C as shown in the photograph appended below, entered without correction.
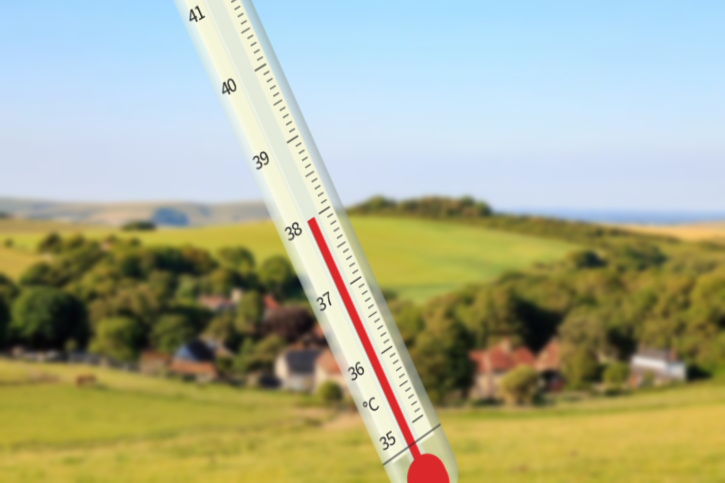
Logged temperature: 38 °C
